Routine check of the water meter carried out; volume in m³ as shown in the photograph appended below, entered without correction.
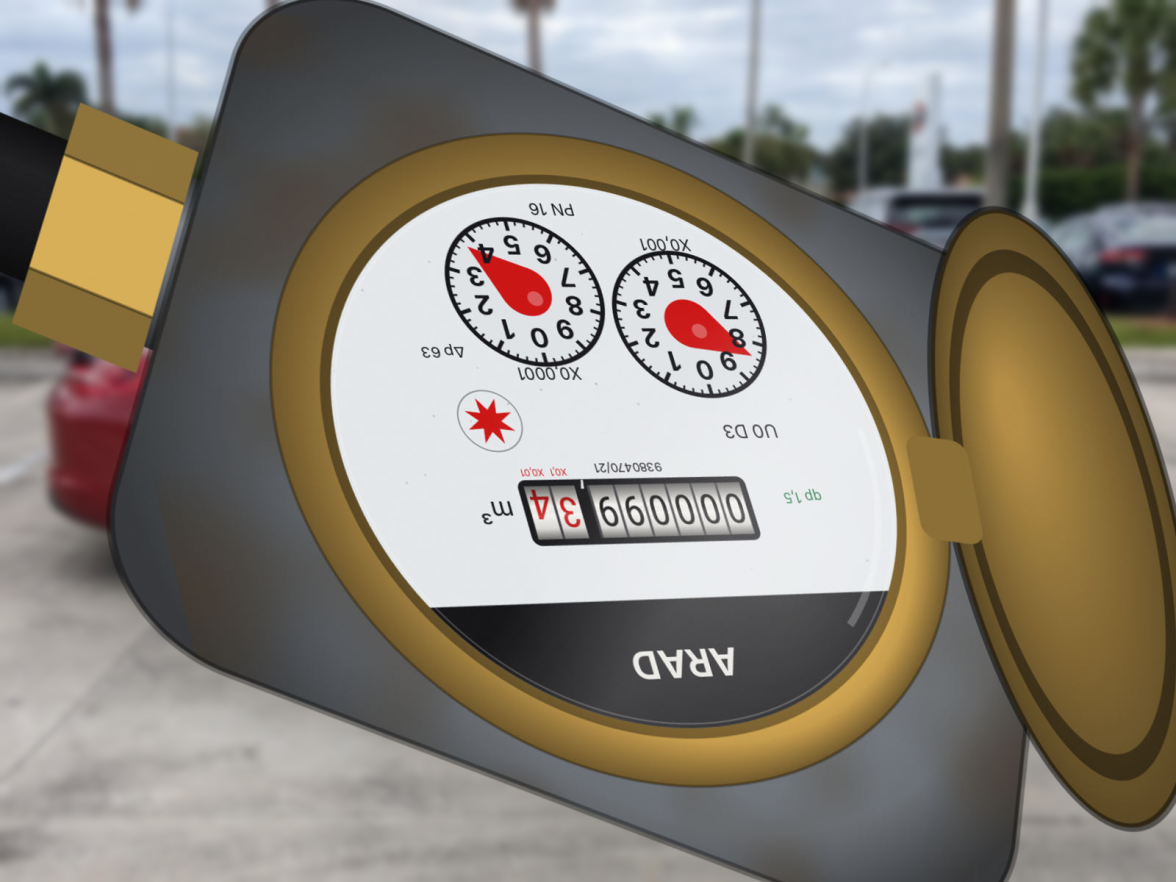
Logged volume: 99.3383 m³
